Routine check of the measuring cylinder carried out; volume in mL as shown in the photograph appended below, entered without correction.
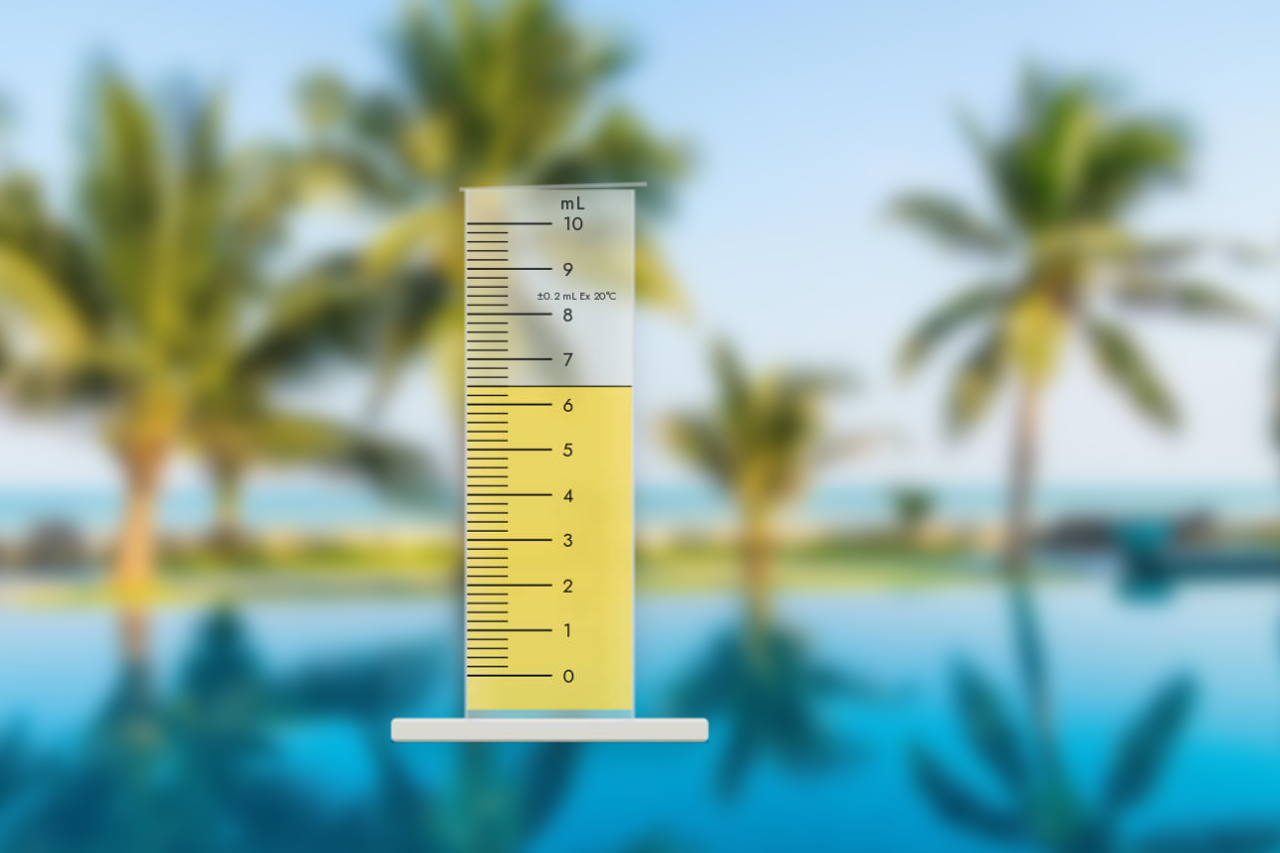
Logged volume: 6.4 mL
